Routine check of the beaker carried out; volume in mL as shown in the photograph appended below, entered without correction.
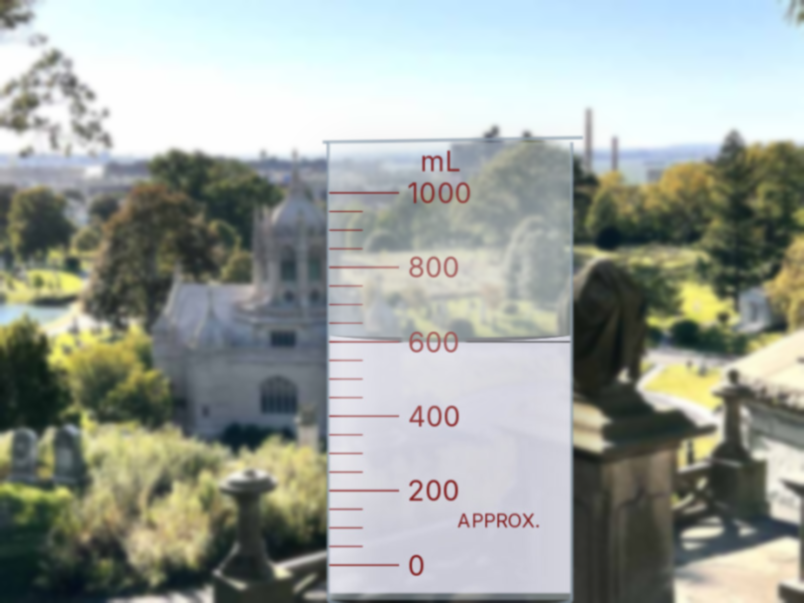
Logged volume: 600 mL
